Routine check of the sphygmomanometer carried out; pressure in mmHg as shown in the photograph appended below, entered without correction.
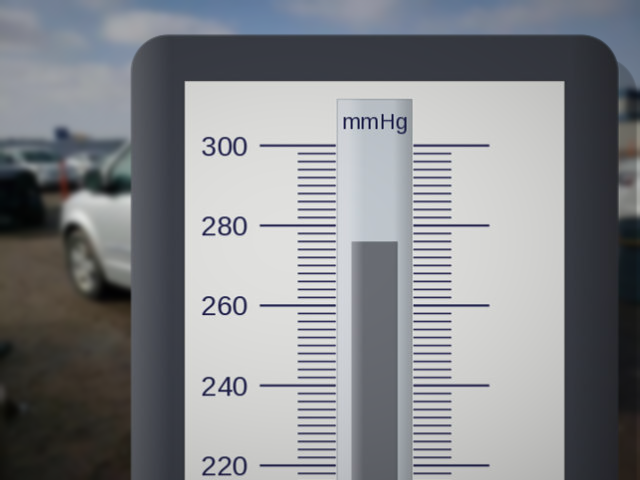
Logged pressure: 276 mmHg
